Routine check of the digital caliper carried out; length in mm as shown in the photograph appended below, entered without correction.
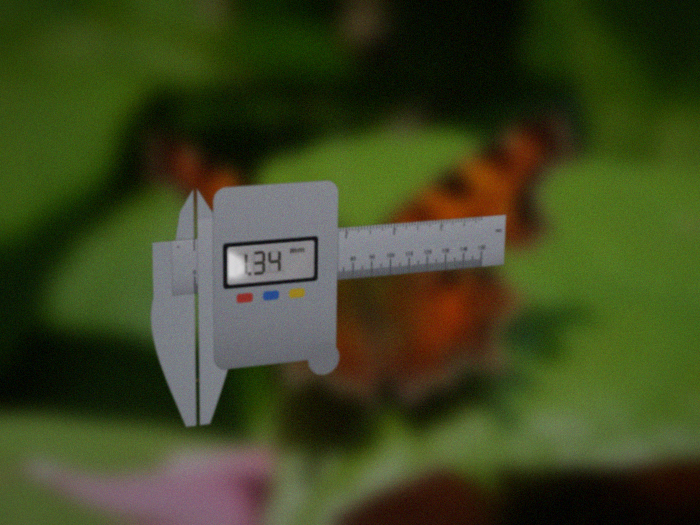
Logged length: 1.34 mm
